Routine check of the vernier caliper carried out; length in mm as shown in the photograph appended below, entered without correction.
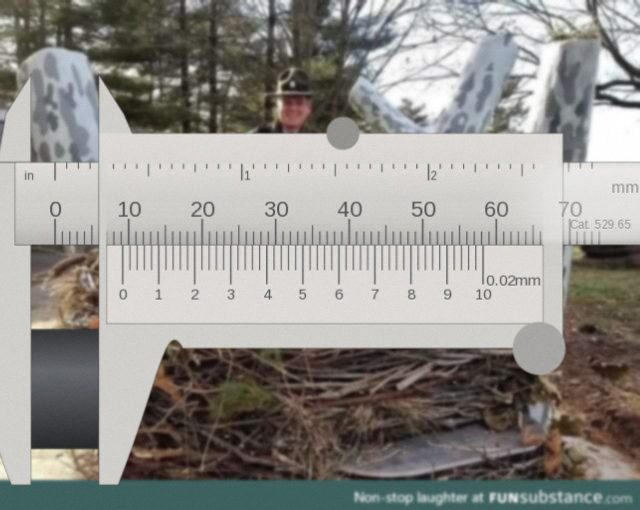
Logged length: 9.2 mm
